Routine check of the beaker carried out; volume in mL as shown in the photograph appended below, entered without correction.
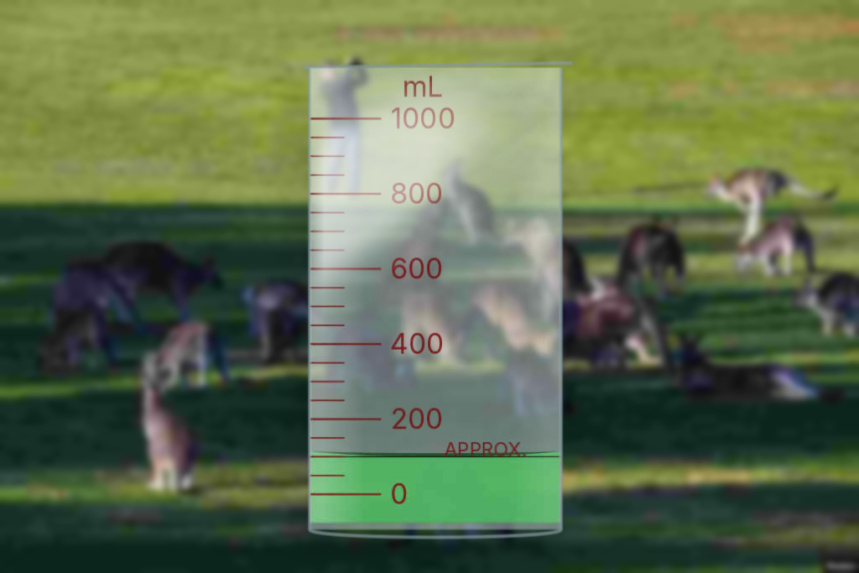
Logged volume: 100 mL
